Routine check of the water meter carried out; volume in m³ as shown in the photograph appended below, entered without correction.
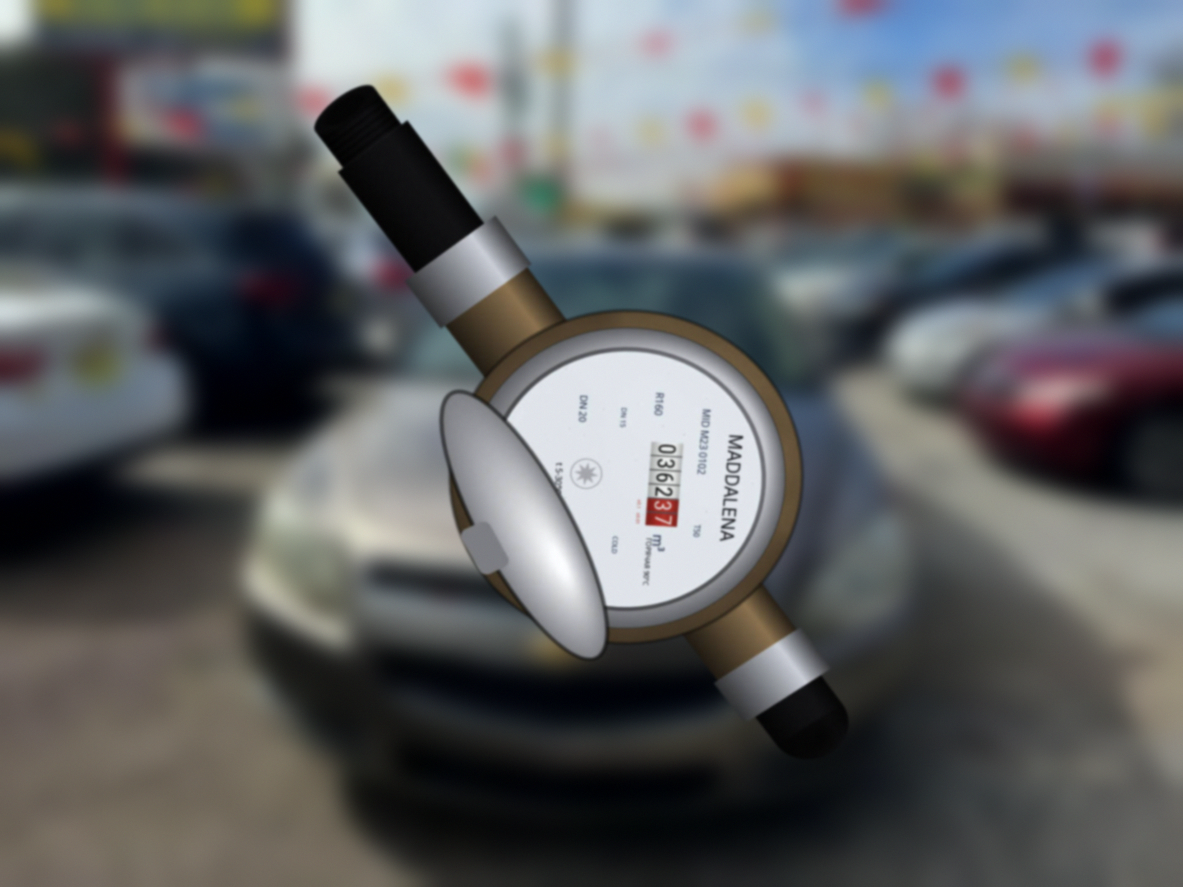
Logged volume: 362.37 m³
